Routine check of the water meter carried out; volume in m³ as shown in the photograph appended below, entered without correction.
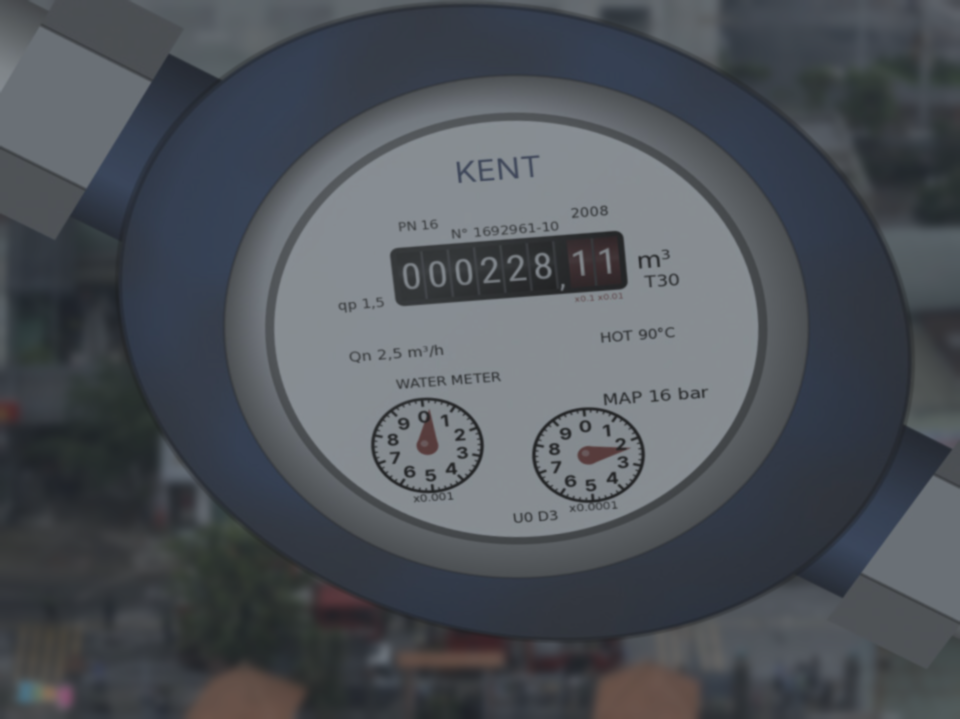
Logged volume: 228.1102 m³
